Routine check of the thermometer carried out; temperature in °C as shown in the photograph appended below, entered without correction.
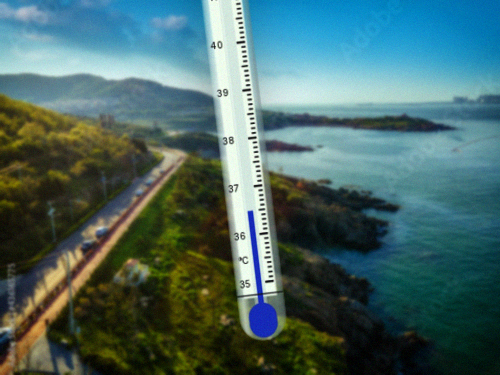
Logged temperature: 36.5 °C
